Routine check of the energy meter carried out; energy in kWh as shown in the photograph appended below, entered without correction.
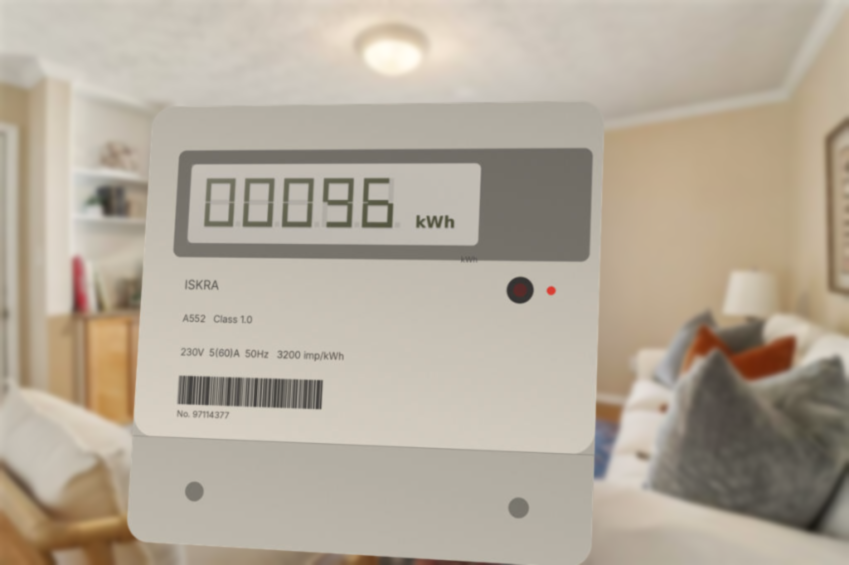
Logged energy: 96 kWh
